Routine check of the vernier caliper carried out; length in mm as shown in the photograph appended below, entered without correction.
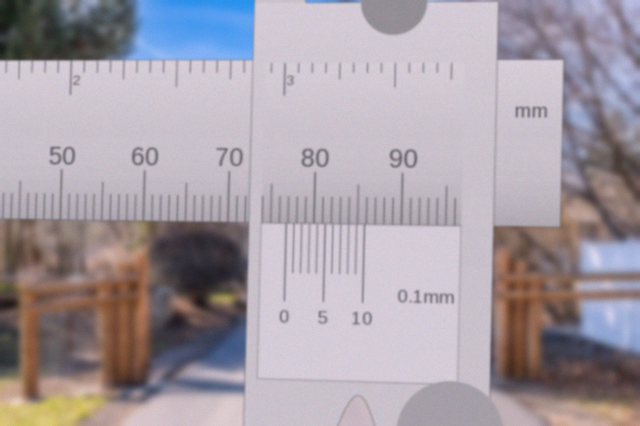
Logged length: 76.8 mm
